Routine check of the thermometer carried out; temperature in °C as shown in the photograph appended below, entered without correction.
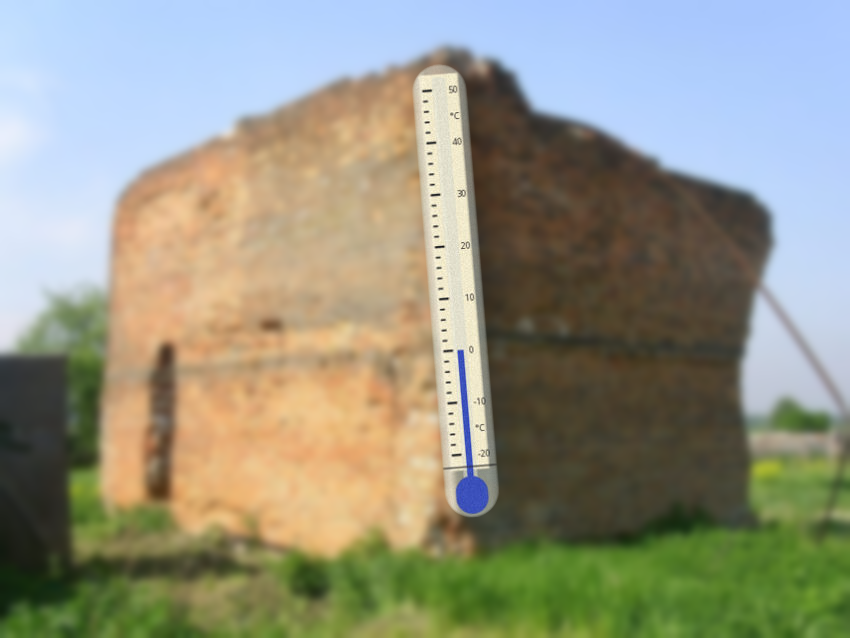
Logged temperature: 0 °C
